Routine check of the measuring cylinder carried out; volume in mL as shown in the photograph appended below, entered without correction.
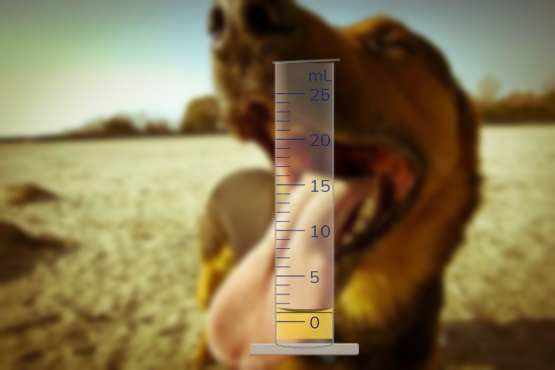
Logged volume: 1 mL
